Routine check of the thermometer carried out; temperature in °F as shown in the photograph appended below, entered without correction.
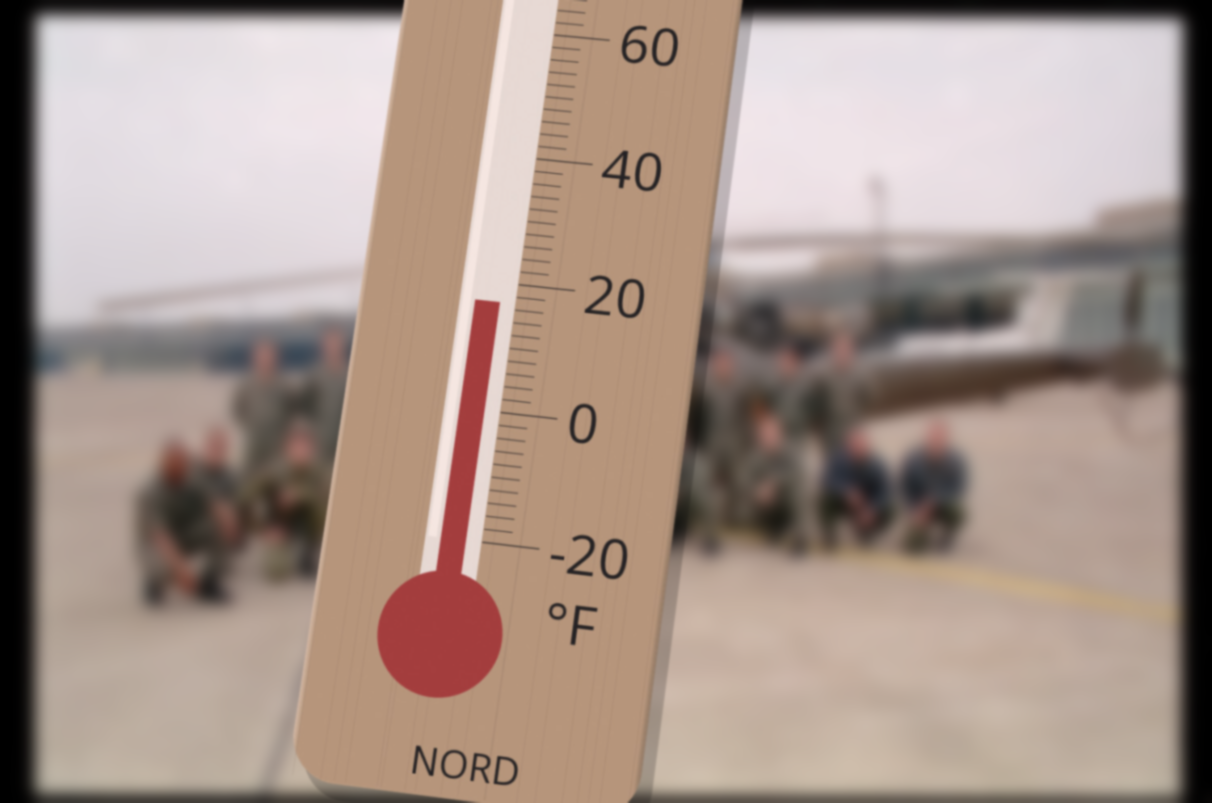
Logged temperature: 17 °F
